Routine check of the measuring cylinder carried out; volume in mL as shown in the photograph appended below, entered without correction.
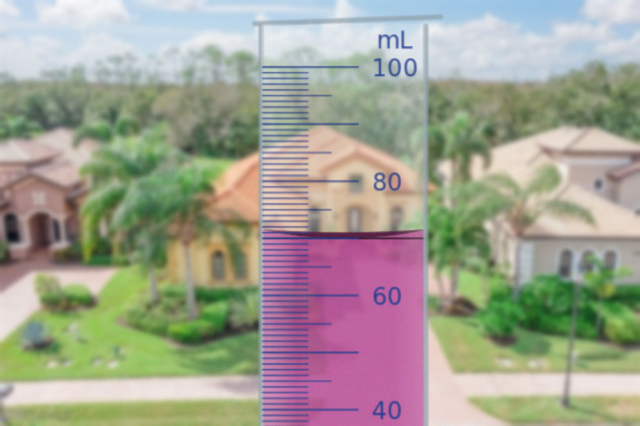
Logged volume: 70 mL
